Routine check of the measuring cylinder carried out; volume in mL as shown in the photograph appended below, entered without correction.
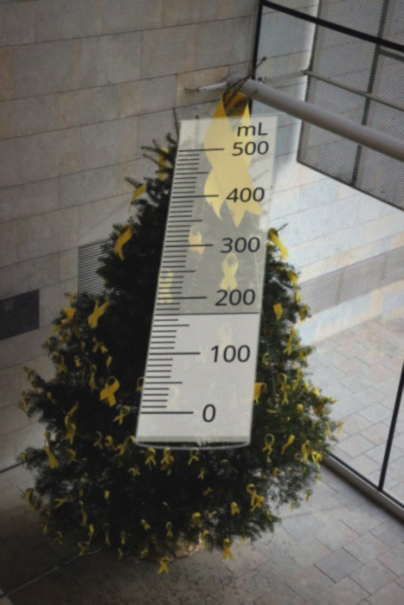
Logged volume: 170 mL
